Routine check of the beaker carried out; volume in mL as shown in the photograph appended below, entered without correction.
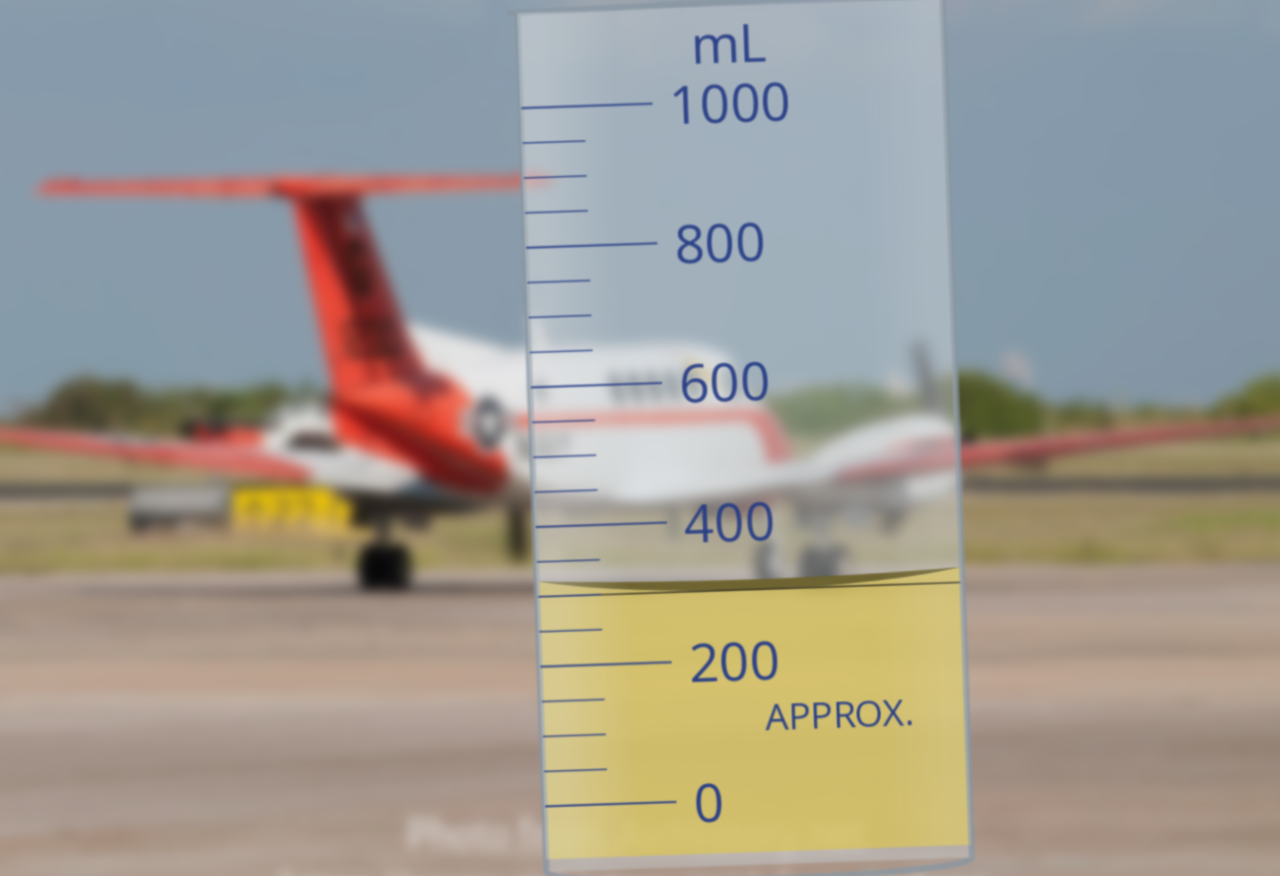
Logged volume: 300 mL
